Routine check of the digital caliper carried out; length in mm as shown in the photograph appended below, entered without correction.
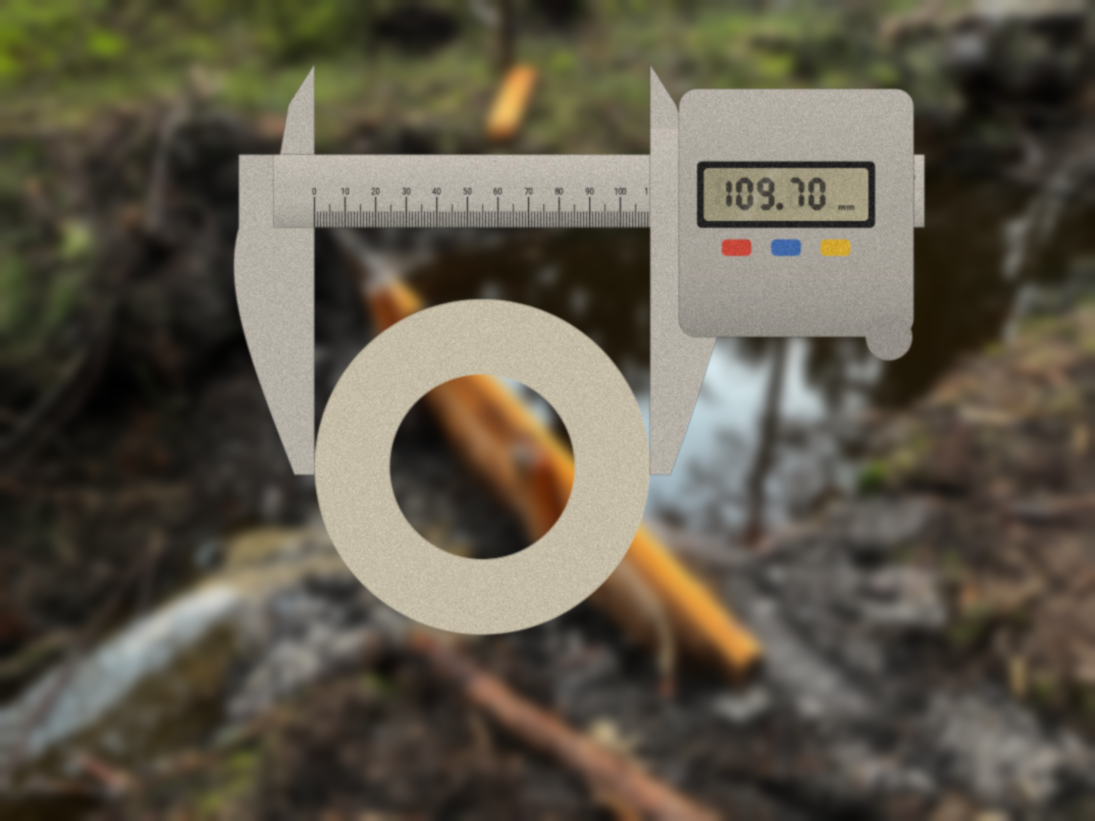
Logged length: 109.70 mm
